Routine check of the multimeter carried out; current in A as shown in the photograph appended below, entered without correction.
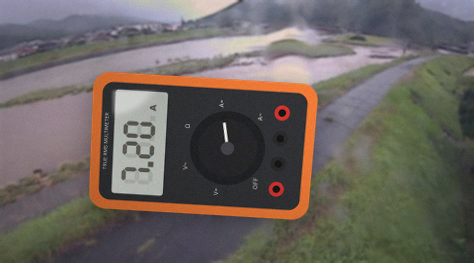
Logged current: 7.20 A
